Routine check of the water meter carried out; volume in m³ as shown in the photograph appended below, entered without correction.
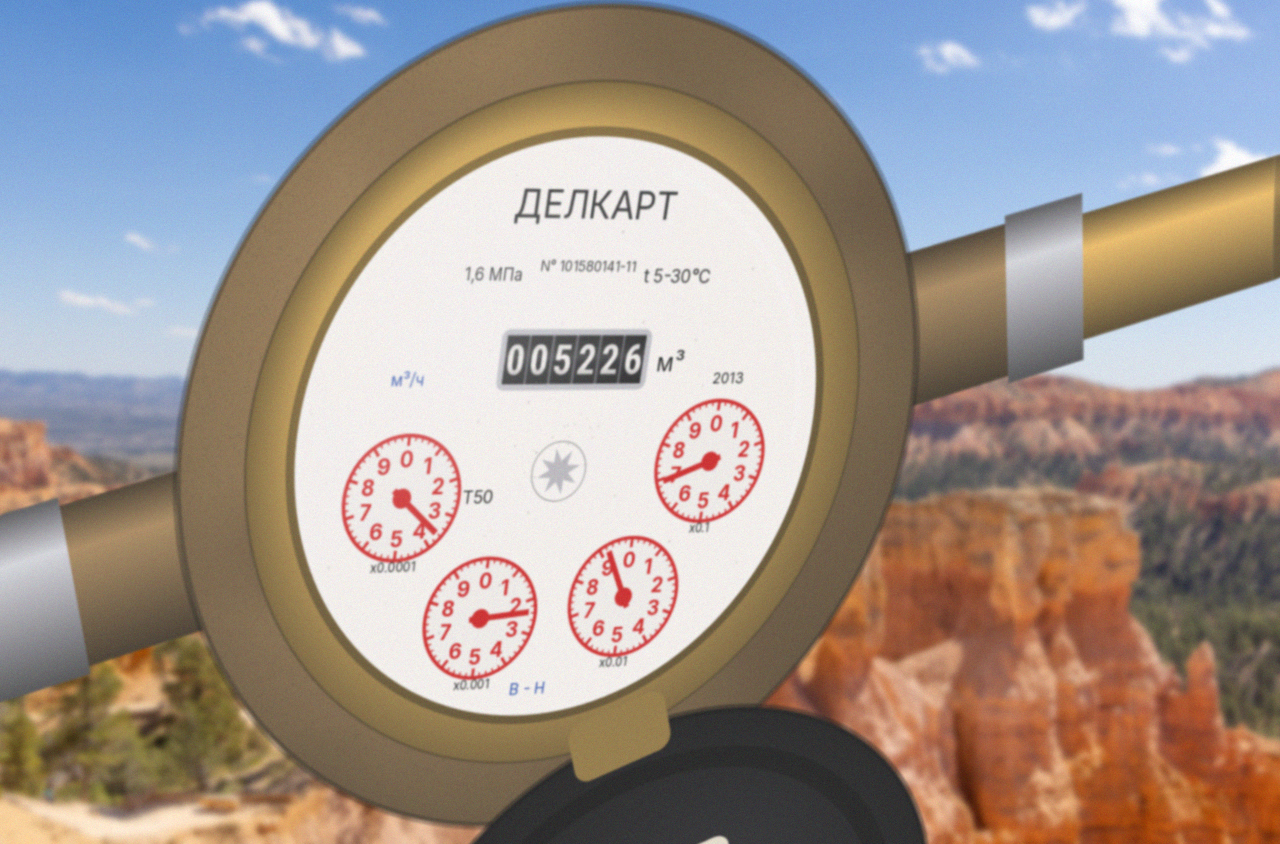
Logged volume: 5226.6923 m³
